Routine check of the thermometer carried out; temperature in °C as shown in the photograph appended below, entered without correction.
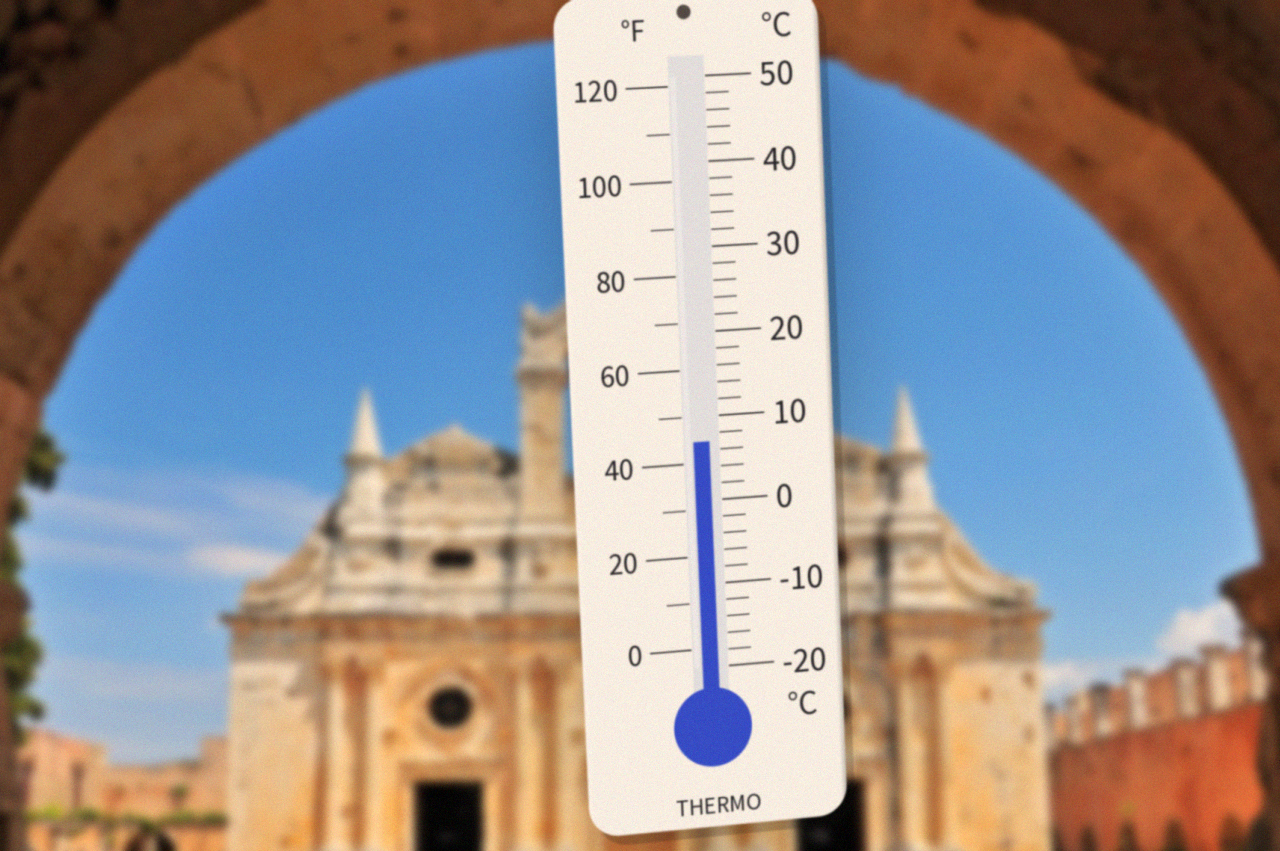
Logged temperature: 7 °C
